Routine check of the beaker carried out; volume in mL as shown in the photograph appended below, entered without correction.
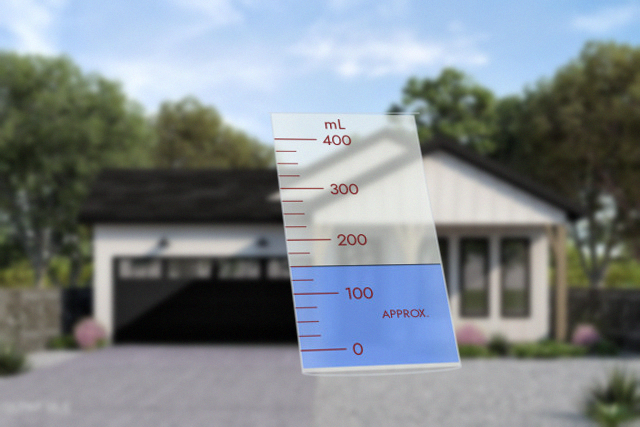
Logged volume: 150 mL
